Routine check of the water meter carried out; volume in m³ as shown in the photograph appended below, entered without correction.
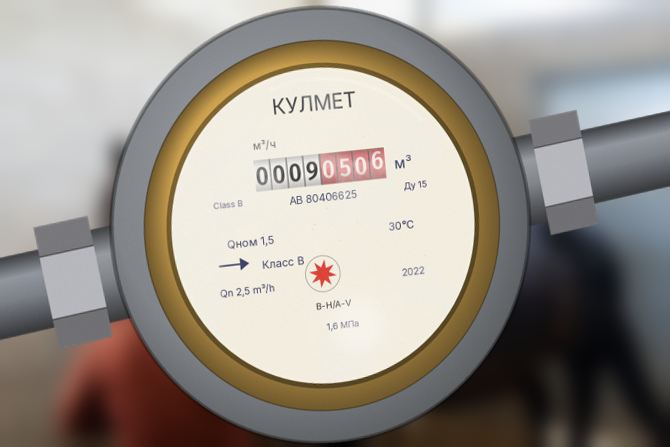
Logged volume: 9.0506 m³
